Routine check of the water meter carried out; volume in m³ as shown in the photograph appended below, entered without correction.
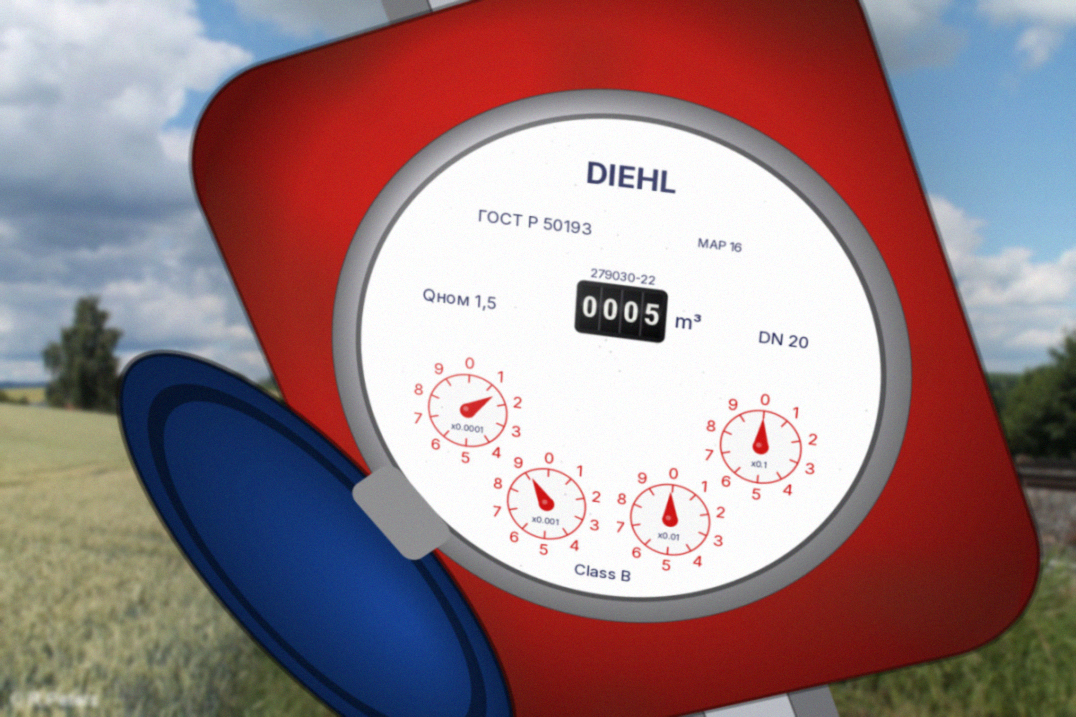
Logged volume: 4.9991 m³
